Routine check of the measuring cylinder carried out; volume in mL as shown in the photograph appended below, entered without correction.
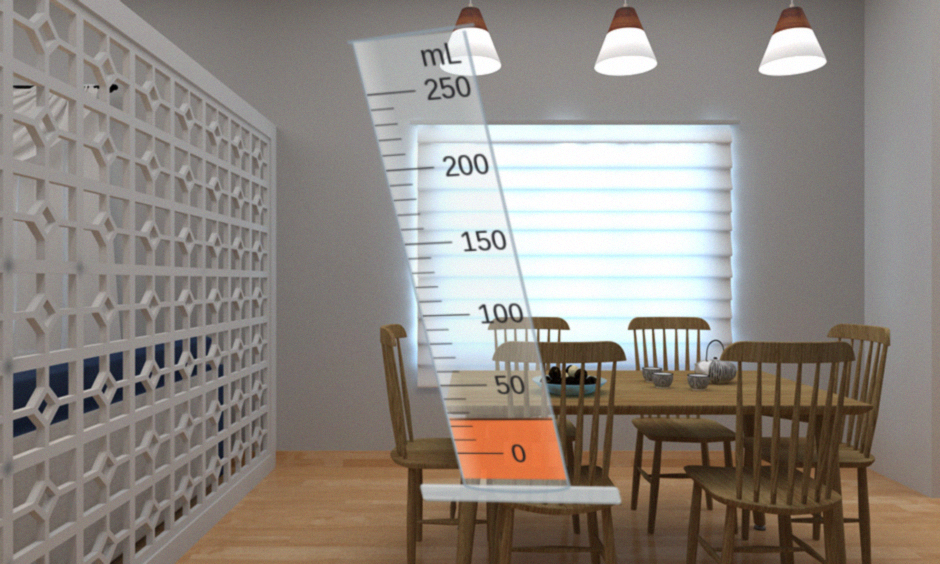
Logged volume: 25 mL
